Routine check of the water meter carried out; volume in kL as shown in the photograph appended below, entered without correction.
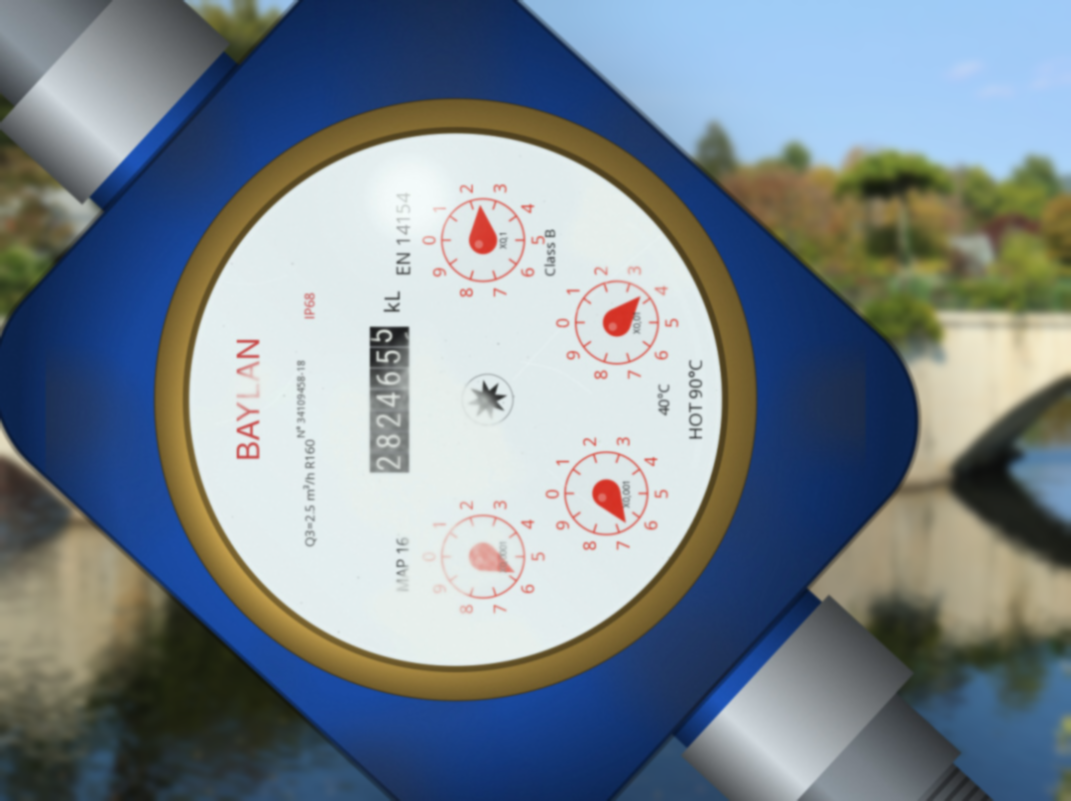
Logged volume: 2824655.2365 kL
